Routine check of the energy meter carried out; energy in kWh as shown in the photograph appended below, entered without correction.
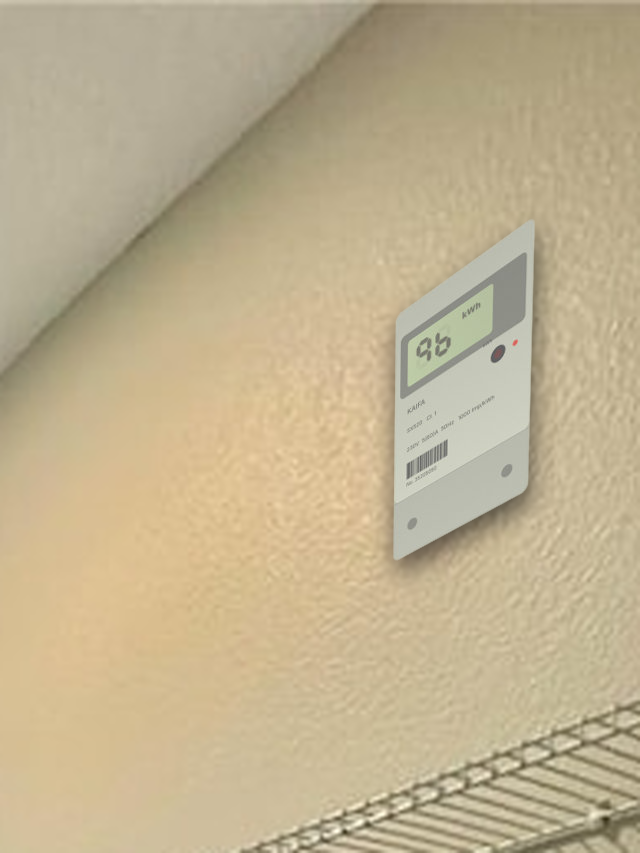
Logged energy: 96 kWh
